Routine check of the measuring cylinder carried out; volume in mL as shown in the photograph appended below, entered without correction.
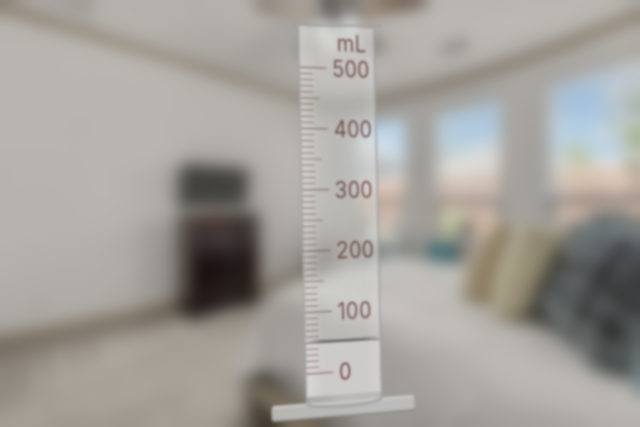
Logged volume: 50 mL
